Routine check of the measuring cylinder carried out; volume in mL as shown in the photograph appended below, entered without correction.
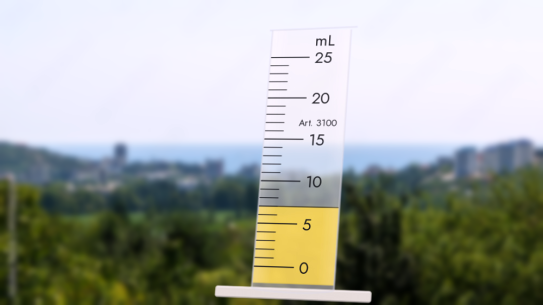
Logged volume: 7 mL
